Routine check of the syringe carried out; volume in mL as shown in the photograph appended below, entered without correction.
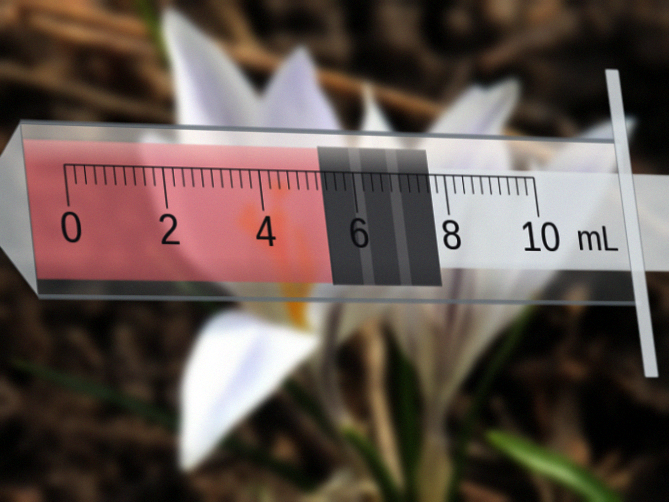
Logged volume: 5.3 mL
